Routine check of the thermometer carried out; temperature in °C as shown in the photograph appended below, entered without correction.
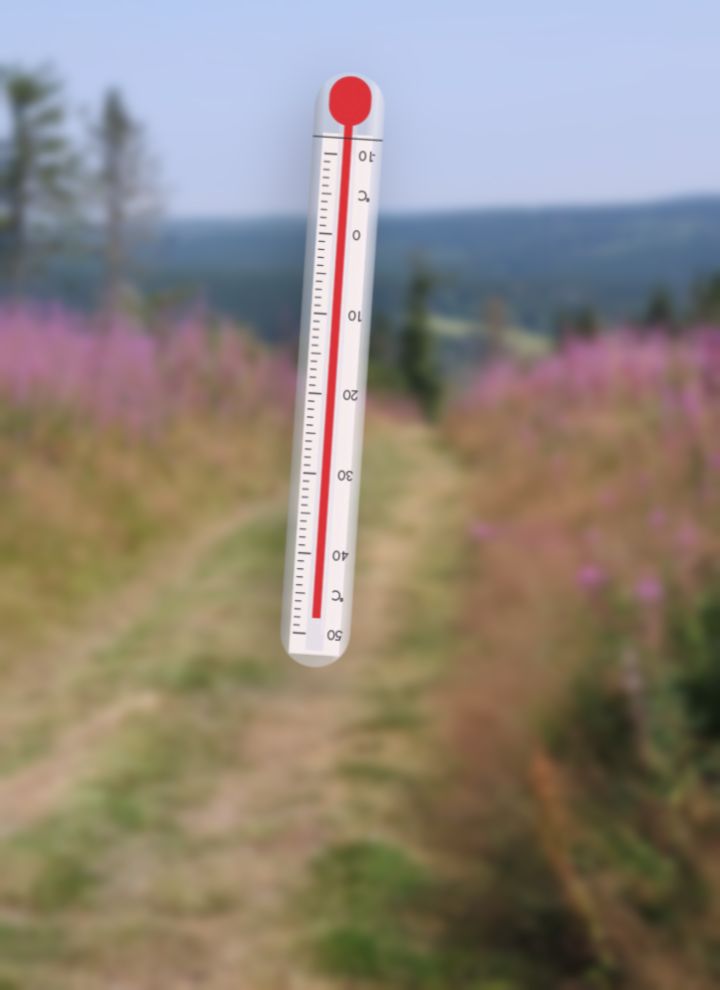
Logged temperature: 48 °C
